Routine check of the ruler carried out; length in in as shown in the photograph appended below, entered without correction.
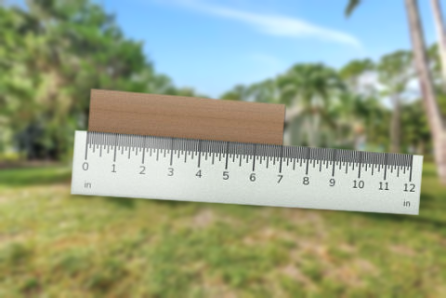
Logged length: 7 in
